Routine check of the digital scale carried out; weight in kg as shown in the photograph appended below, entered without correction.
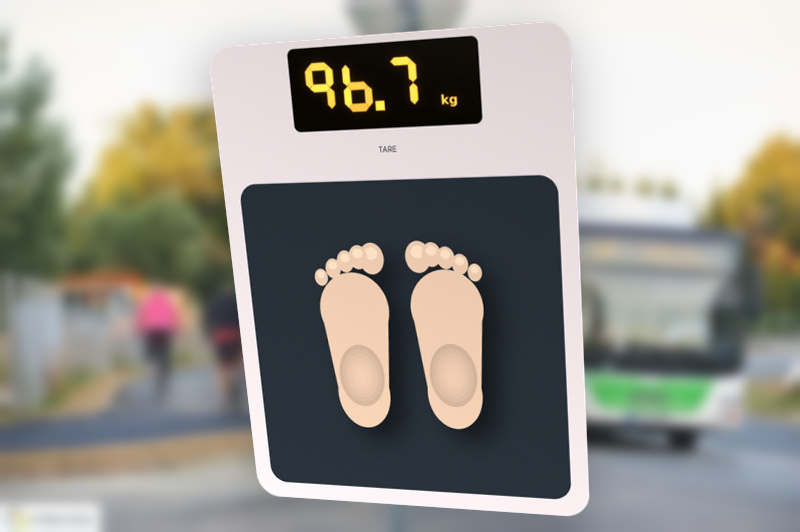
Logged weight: 96.7 kg
